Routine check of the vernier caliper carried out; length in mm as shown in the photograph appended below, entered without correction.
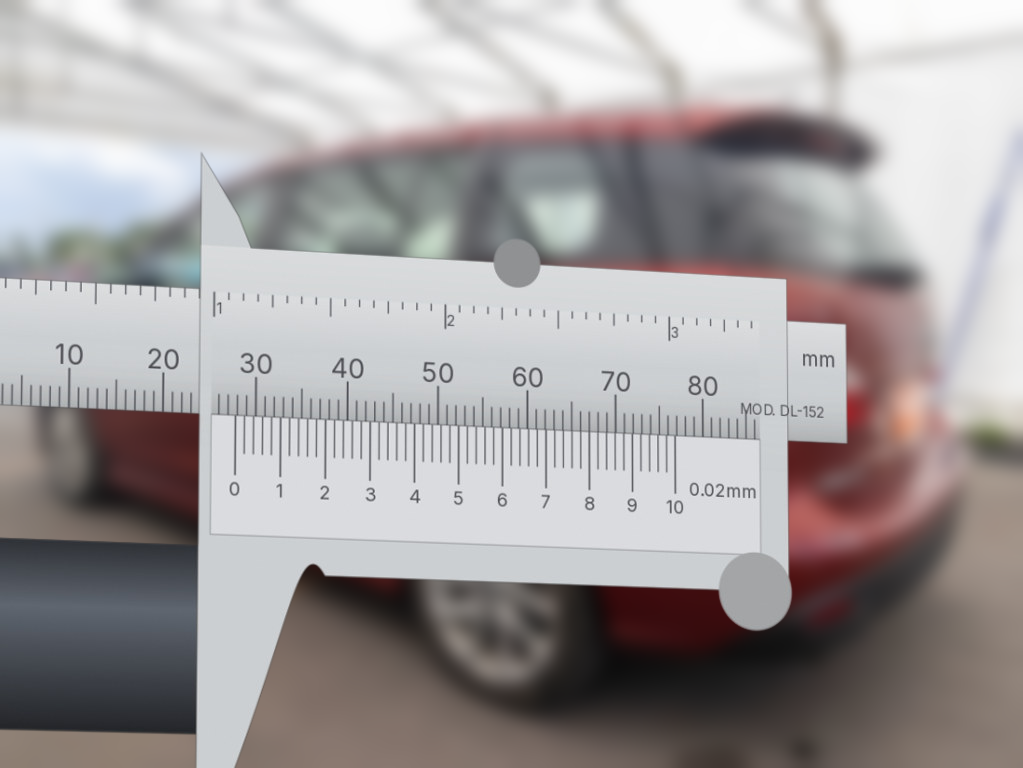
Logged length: 27.8 mm
